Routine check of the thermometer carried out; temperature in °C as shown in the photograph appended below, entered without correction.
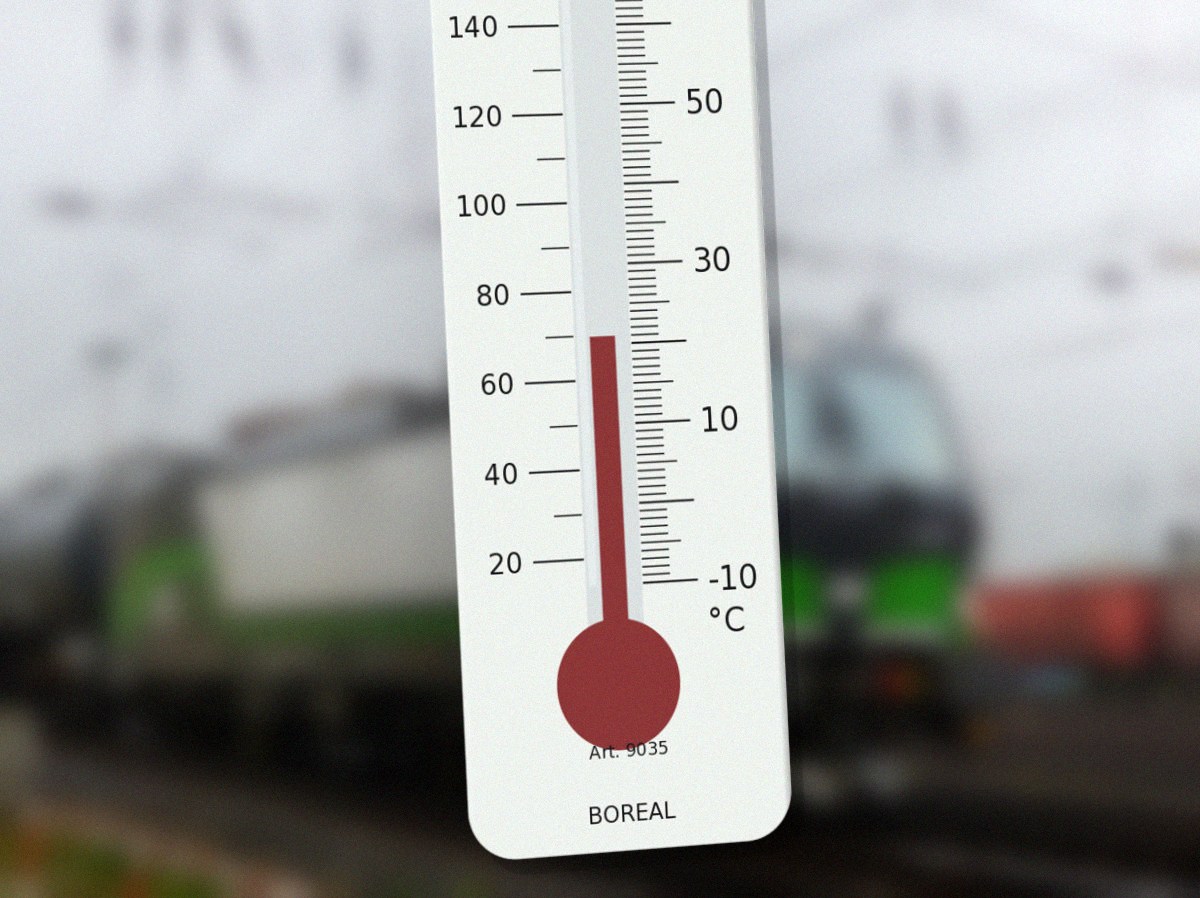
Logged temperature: 21 °C
